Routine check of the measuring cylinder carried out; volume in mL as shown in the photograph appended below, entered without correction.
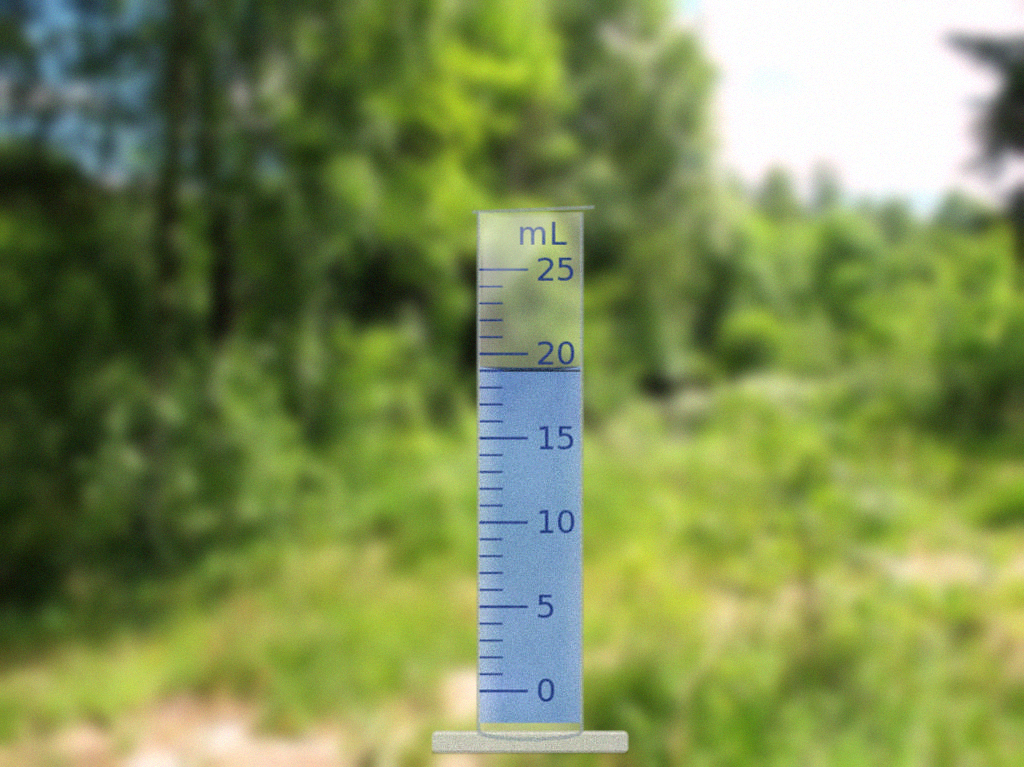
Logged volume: 19 mL
